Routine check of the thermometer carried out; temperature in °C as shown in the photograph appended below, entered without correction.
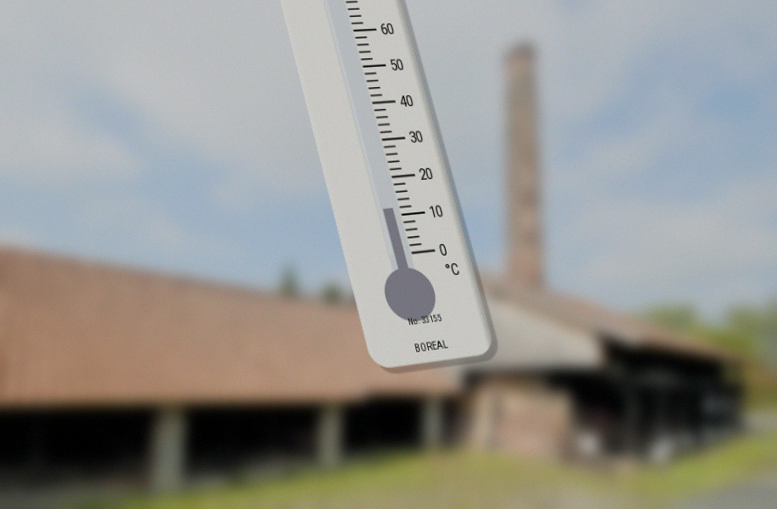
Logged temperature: 12 °C
